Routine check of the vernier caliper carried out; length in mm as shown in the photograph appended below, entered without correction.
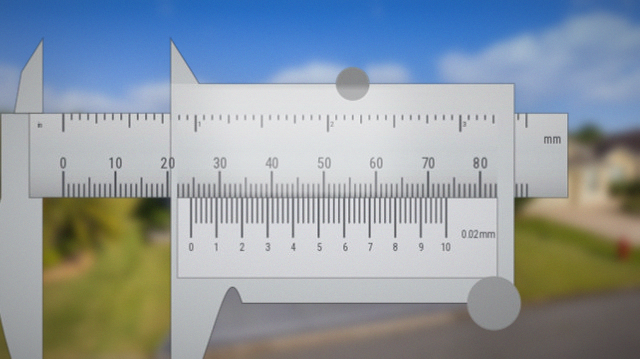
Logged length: 24.5 mm
